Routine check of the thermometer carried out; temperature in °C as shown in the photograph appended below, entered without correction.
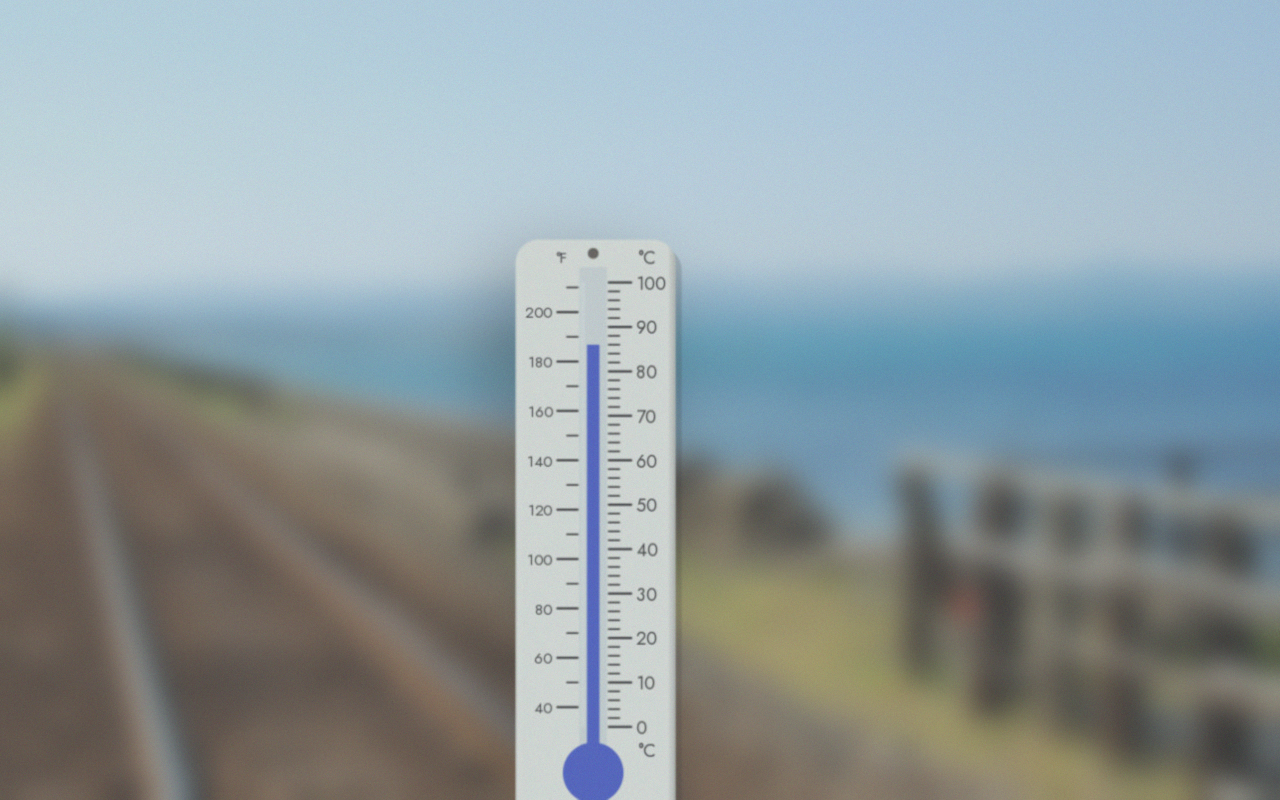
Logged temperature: 86 °C
